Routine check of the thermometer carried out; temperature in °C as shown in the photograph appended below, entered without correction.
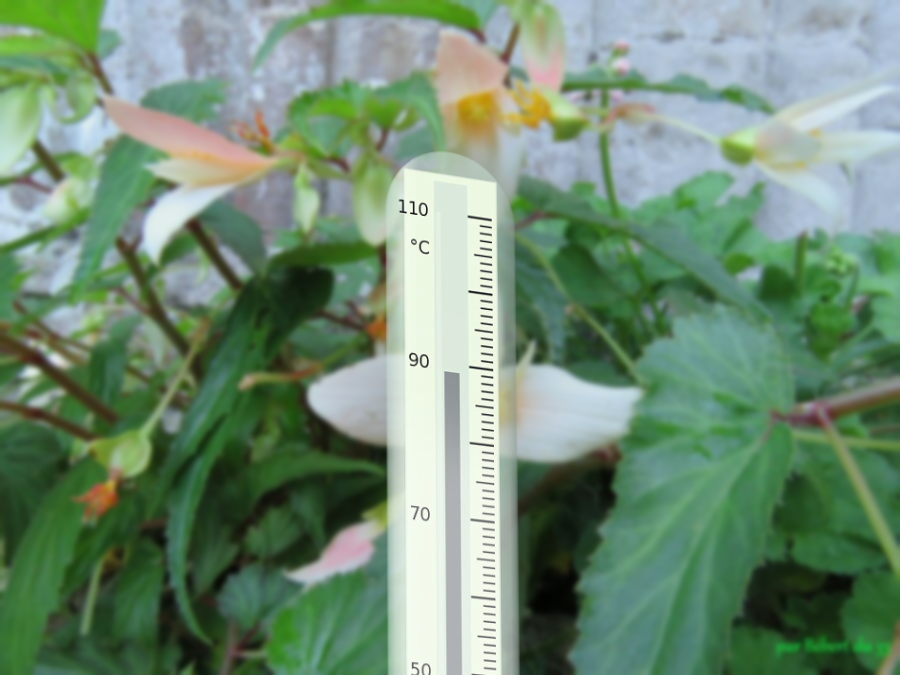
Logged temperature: 89 °C
